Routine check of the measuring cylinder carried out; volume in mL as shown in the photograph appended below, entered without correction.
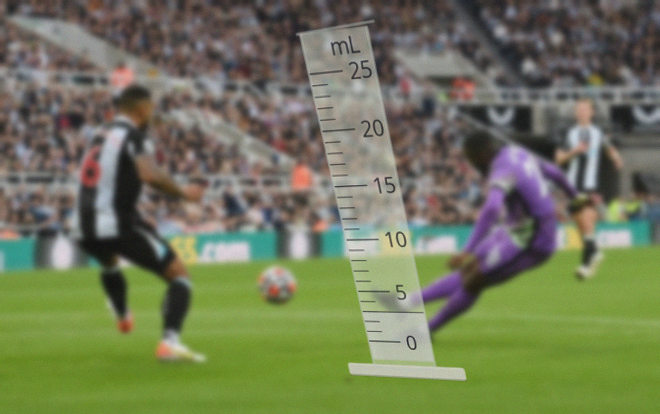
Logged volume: 3 mL
